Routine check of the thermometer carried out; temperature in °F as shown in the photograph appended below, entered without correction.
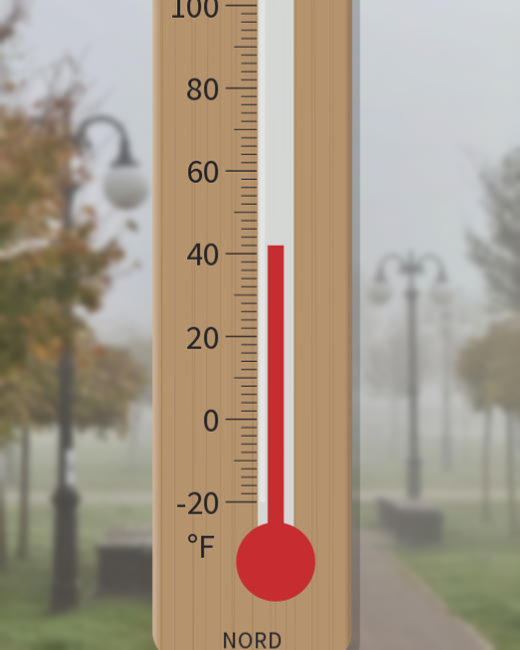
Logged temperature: 42 °F
